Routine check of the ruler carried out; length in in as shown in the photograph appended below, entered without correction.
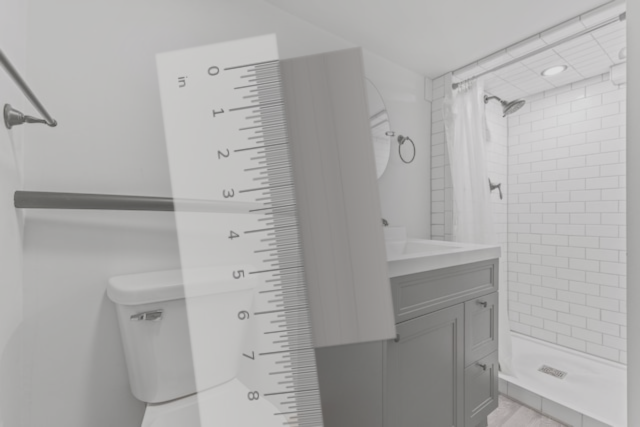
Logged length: 7 in
